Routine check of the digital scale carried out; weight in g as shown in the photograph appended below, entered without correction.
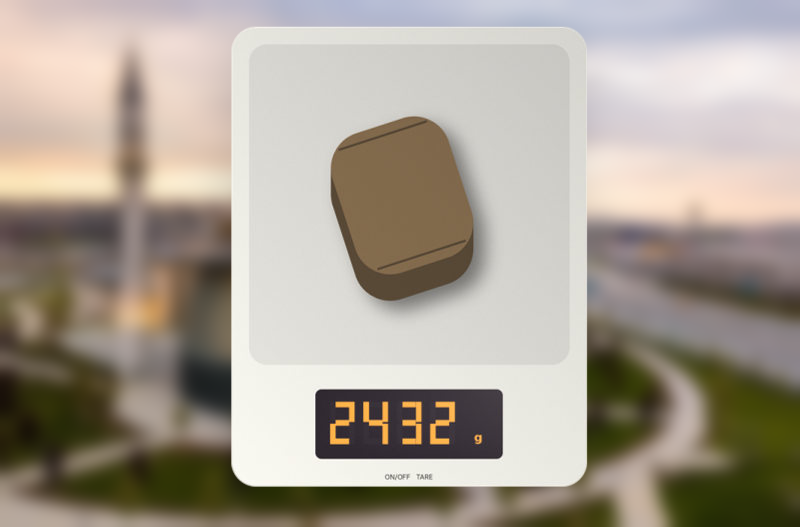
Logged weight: 2432 g
